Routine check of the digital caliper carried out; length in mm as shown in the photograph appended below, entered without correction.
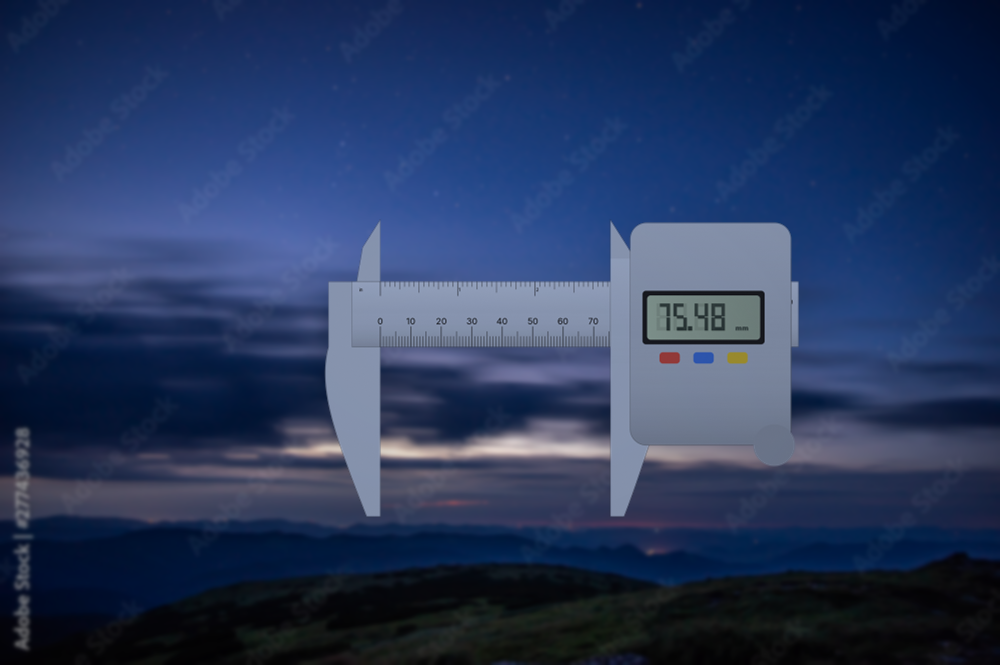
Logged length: 75.48 mm
